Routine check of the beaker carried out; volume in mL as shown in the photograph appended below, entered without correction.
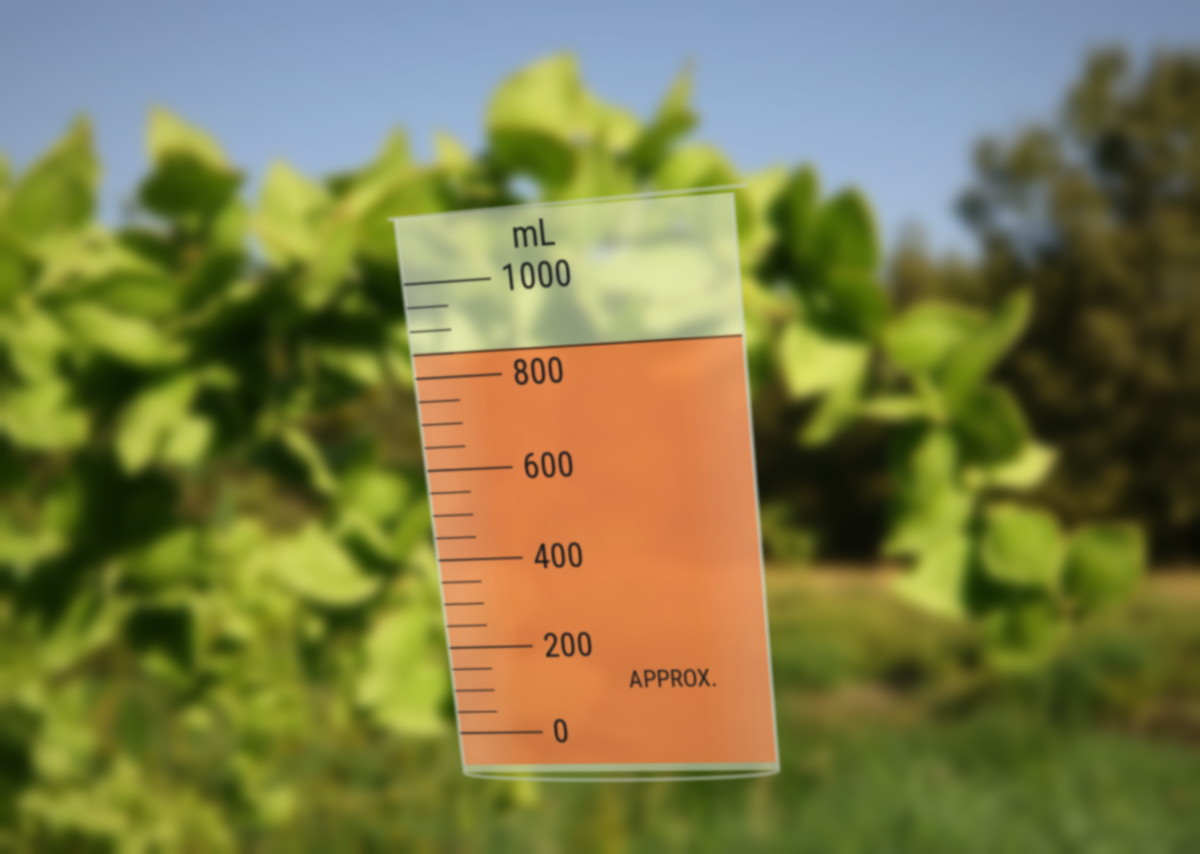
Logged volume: 850 mL
